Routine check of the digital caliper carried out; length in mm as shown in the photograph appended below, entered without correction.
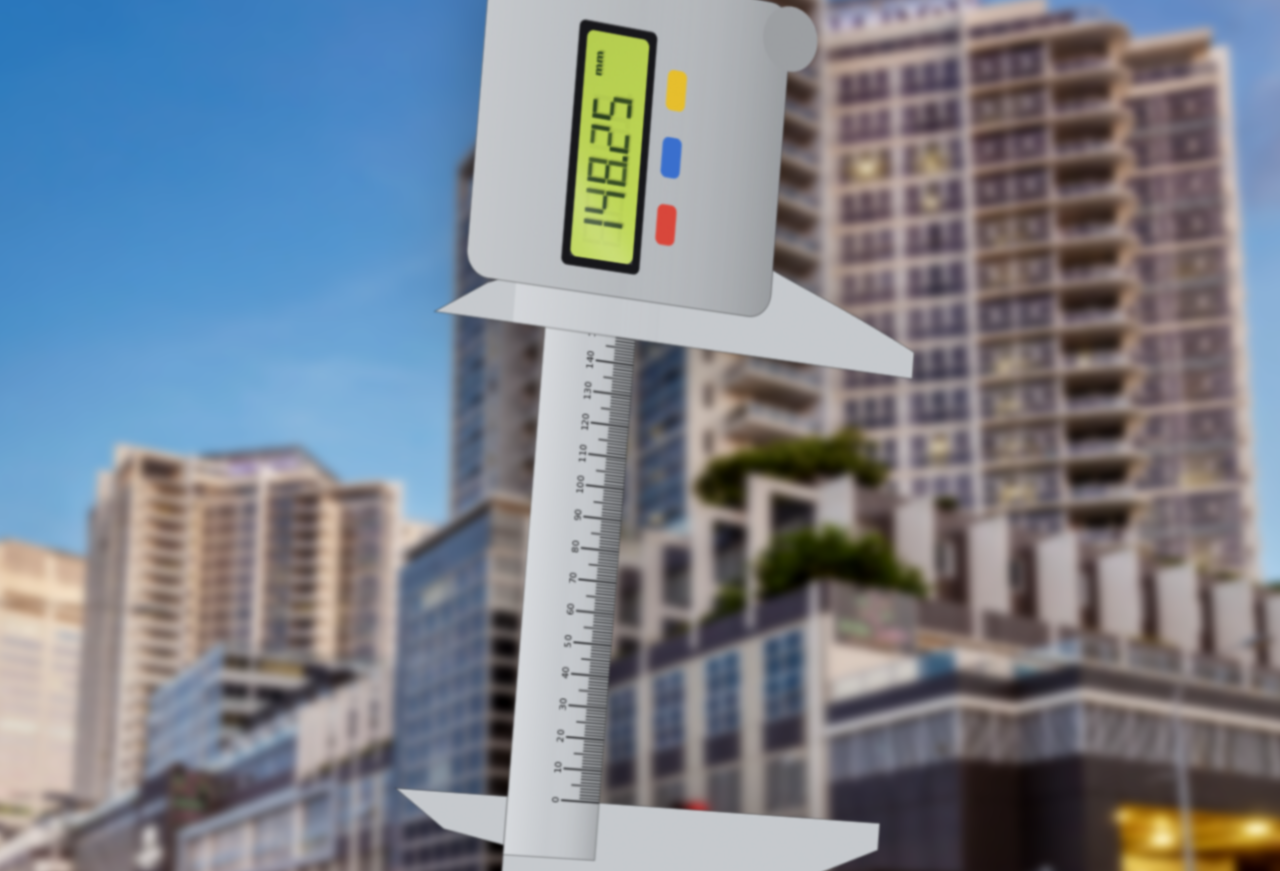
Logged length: 148.25 mm
